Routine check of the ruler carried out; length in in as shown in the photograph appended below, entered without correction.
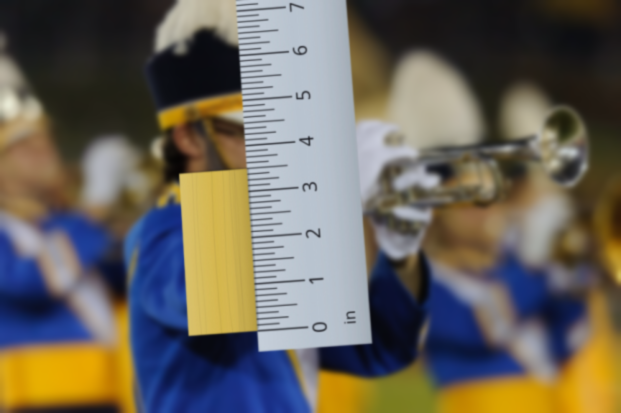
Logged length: 3.5 in
